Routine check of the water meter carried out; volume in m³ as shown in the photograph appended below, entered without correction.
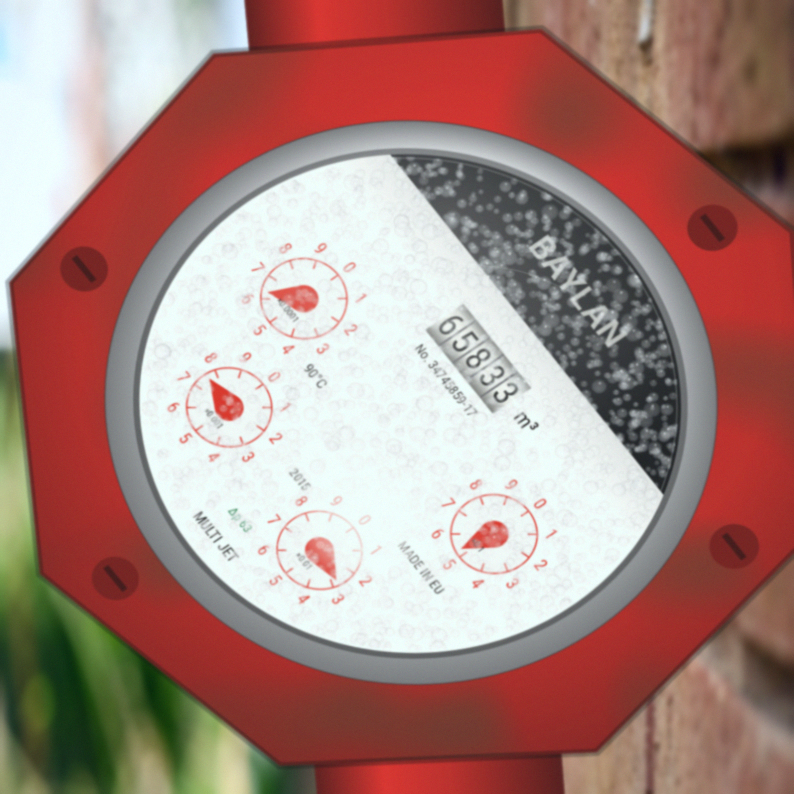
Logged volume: 65833.5276 m³
